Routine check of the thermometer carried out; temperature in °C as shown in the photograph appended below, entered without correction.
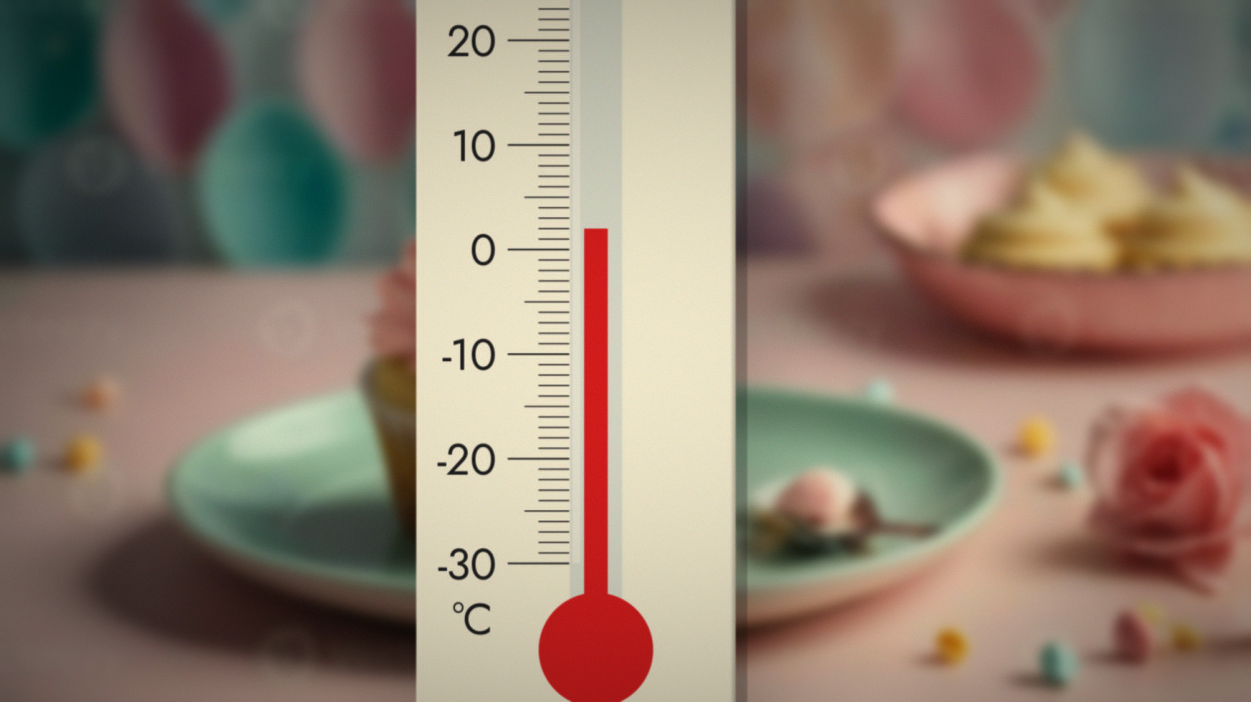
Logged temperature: 2 °C
